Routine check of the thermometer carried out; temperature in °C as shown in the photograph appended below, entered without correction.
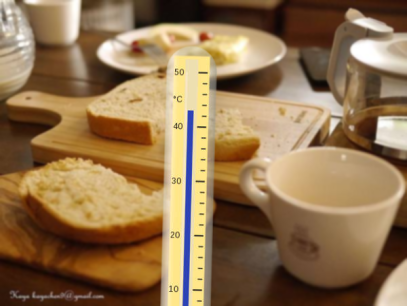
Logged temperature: 43 °C
